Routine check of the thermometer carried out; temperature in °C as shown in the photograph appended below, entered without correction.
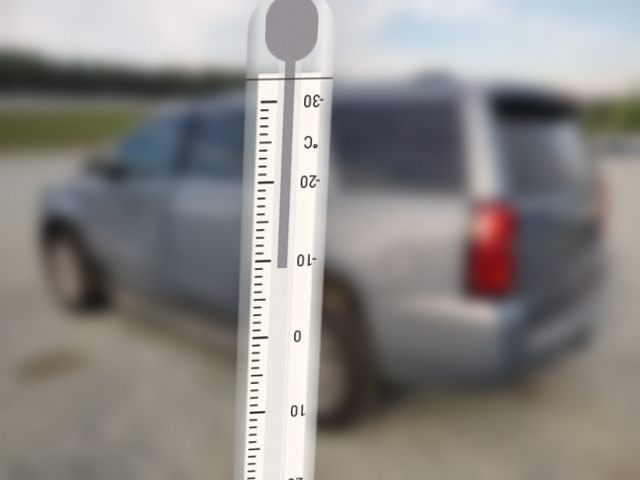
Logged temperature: -9 °C
